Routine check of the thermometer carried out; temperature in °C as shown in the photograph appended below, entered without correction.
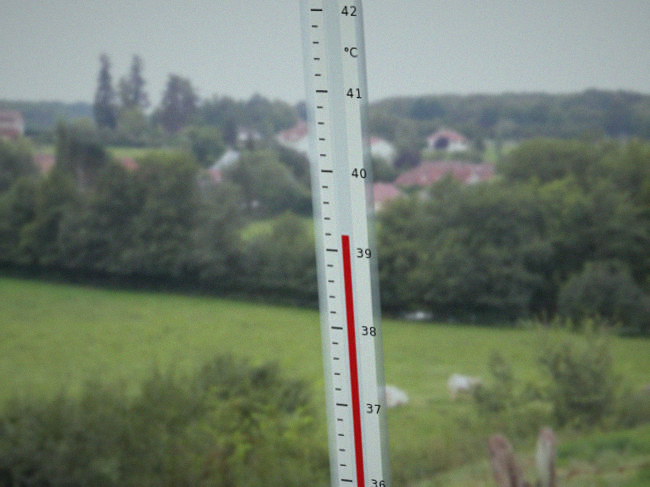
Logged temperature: 39.2 °C
